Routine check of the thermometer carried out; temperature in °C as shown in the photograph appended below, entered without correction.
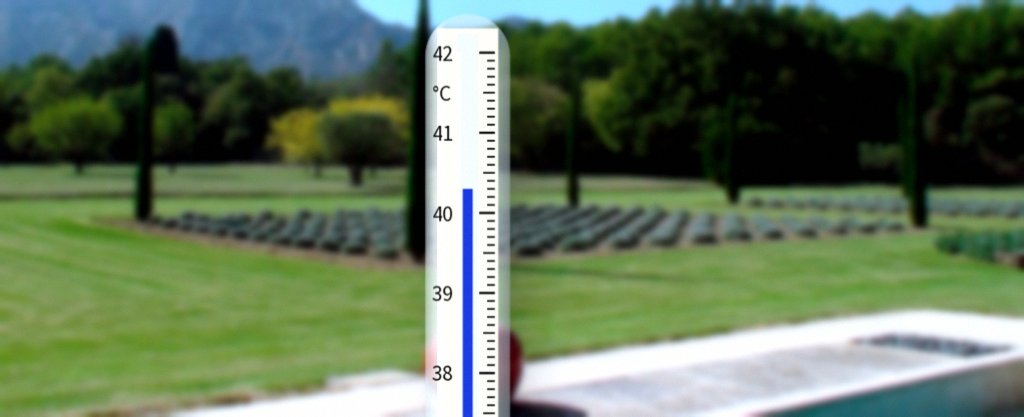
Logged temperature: 40.3 °C
